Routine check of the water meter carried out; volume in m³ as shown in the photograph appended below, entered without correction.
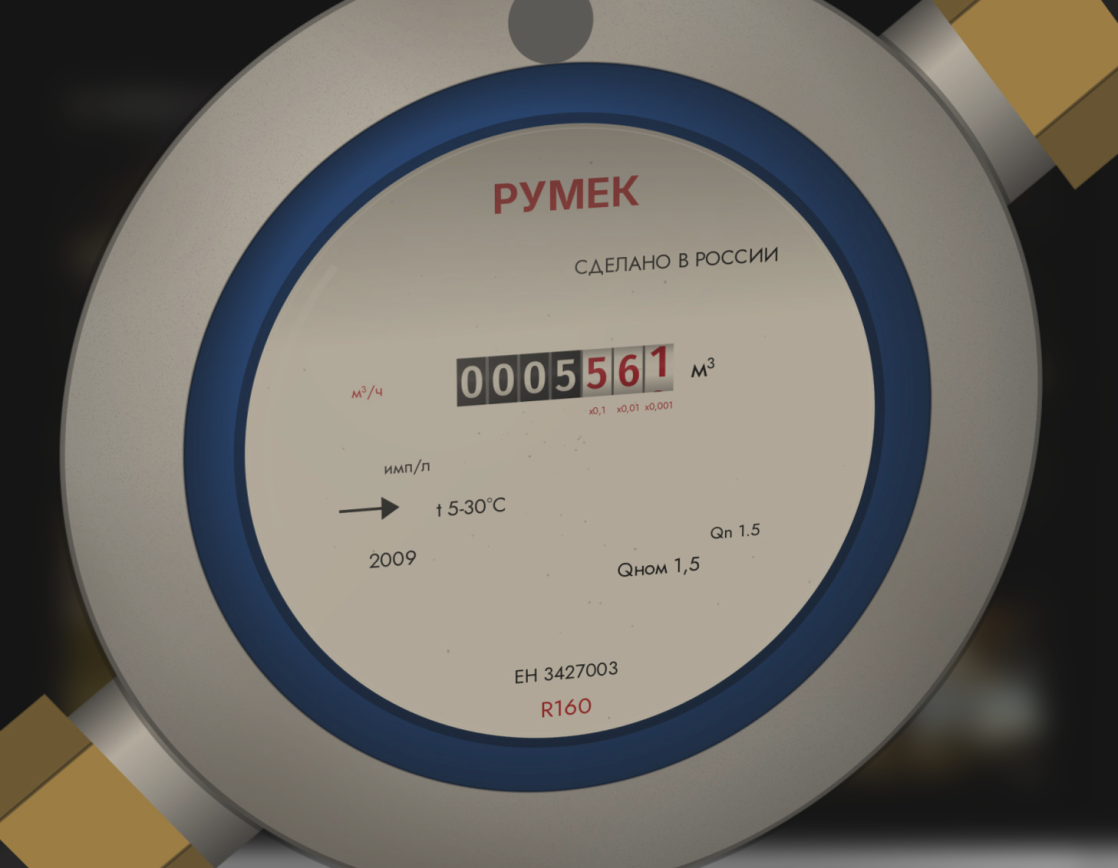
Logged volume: 5.561 m³
